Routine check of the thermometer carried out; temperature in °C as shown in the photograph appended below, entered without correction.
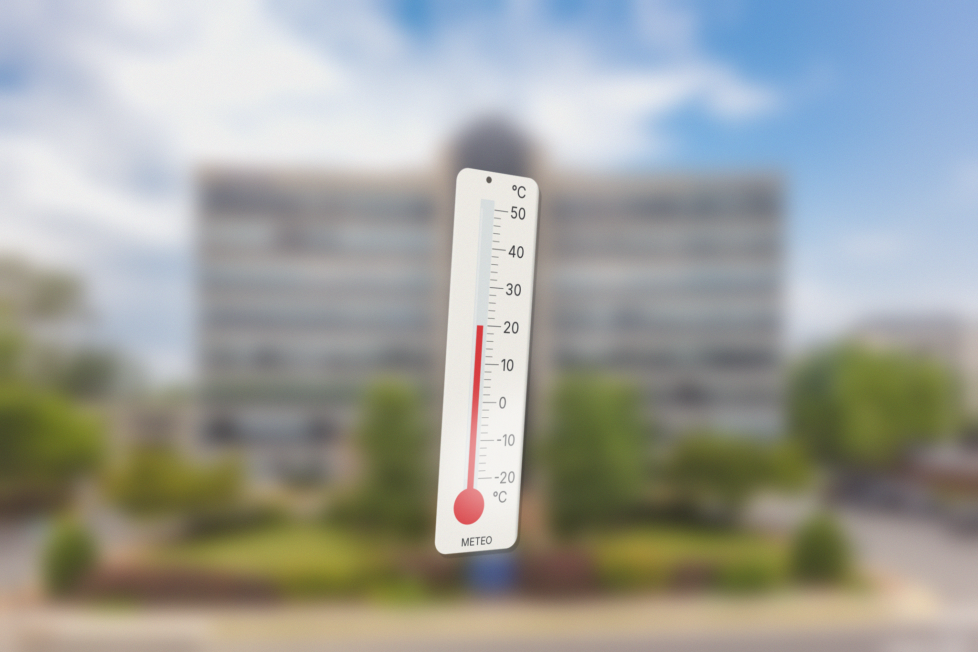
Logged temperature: 20 °C
